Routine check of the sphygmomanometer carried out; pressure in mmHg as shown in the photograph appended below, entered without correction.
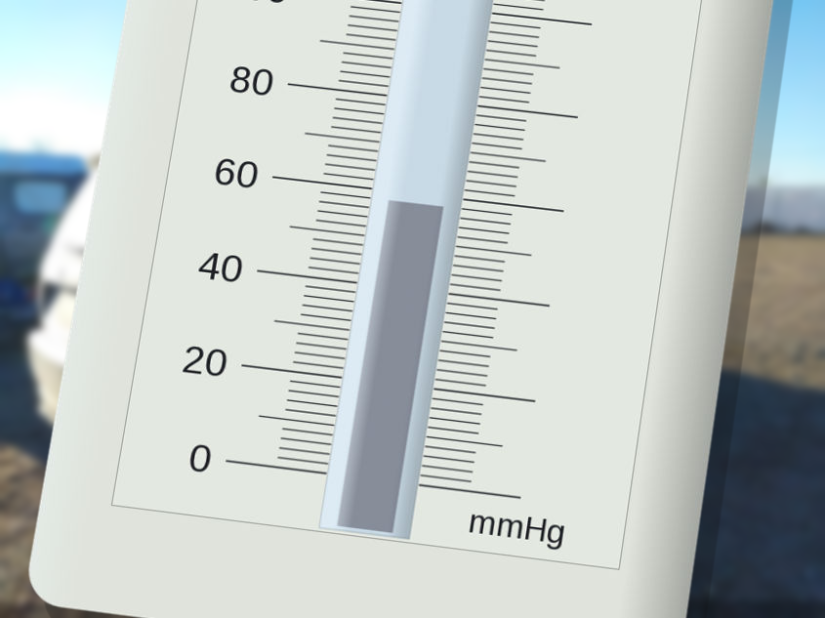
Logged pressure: 58 mmHg
